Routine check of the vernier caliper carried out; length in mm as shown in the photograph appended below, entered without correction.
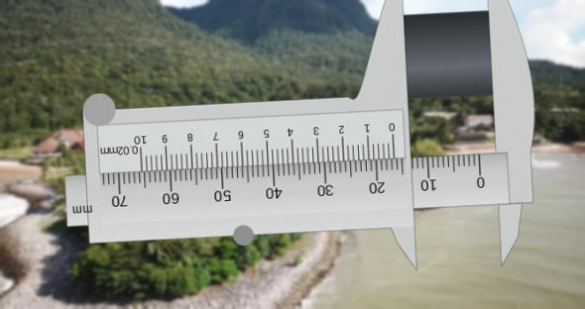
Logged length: 16.5 mm
